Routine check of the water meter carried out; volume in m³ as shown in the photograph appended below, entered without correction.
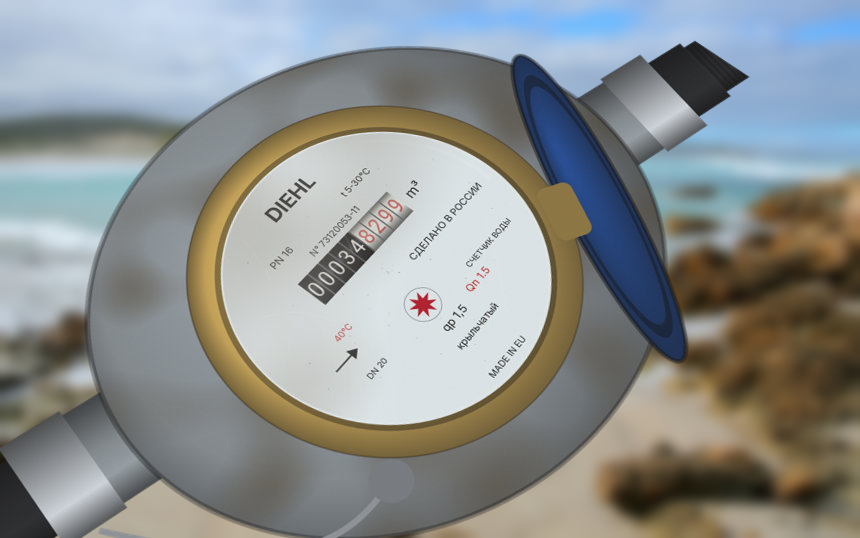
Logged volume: 34.8299 m³
